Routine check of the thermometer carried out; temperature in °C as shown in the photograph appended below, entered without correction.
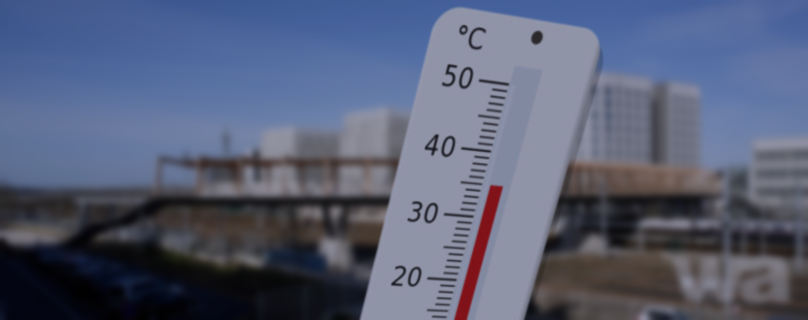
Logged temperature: 35 °C
